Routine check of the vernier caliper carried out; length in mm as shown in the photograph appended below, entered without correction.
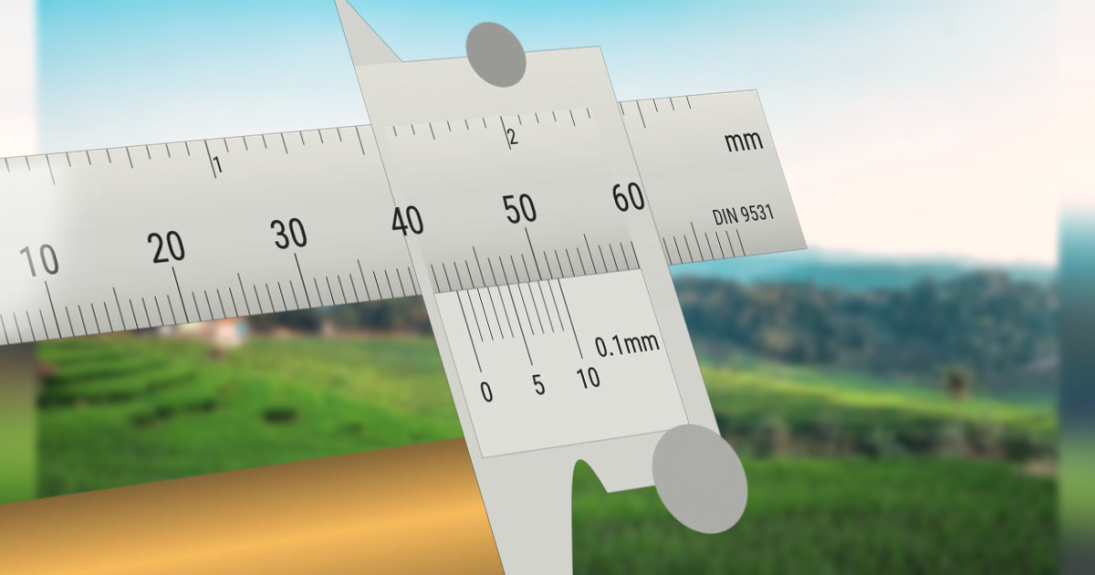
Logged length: 42.5 mm
